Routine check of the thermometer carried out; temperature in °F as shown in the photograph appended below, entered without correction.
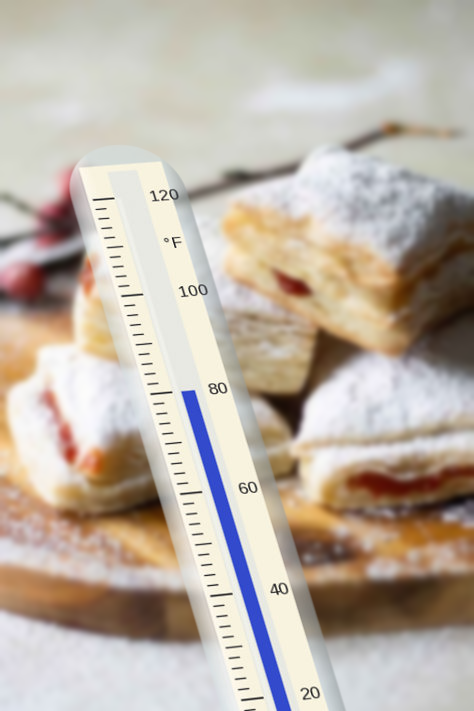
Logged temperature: 80 °F
